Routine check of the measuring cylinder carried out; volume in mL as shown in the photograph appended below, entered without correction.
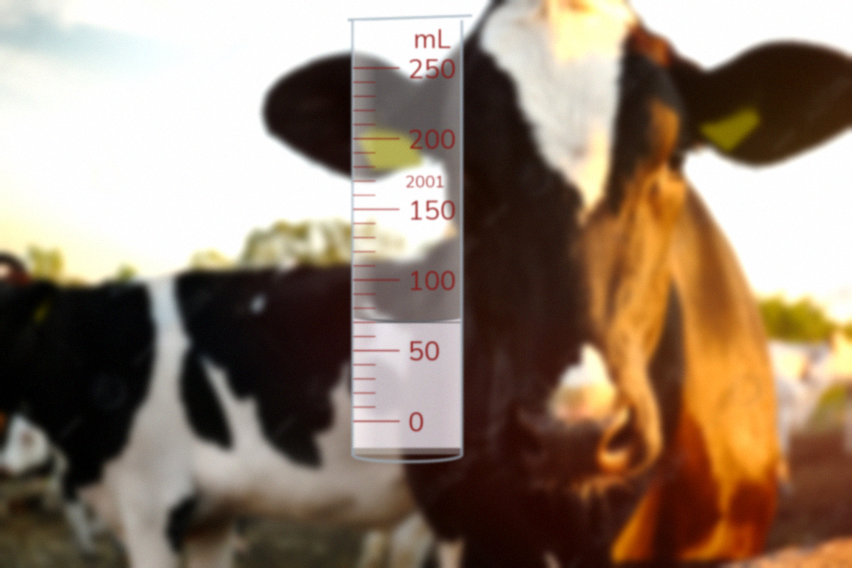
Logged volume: 70 mL
